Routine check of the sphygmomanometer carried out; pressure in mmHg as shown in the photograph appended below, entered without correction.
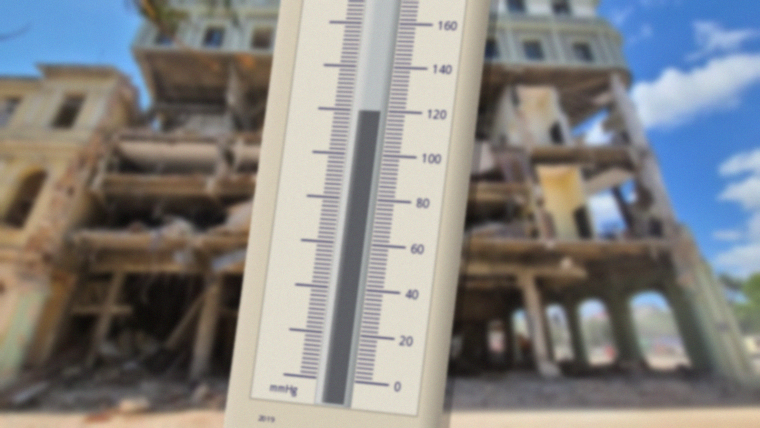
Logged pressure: 120 mmHg
